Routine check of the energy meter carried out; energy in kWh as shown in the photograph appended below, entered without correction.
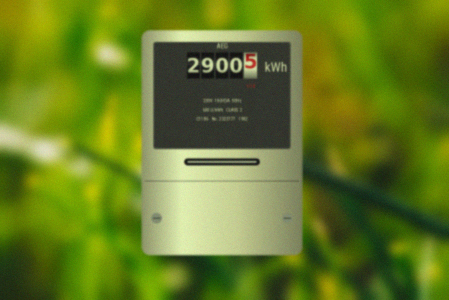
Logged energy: 2900.5 kWh
